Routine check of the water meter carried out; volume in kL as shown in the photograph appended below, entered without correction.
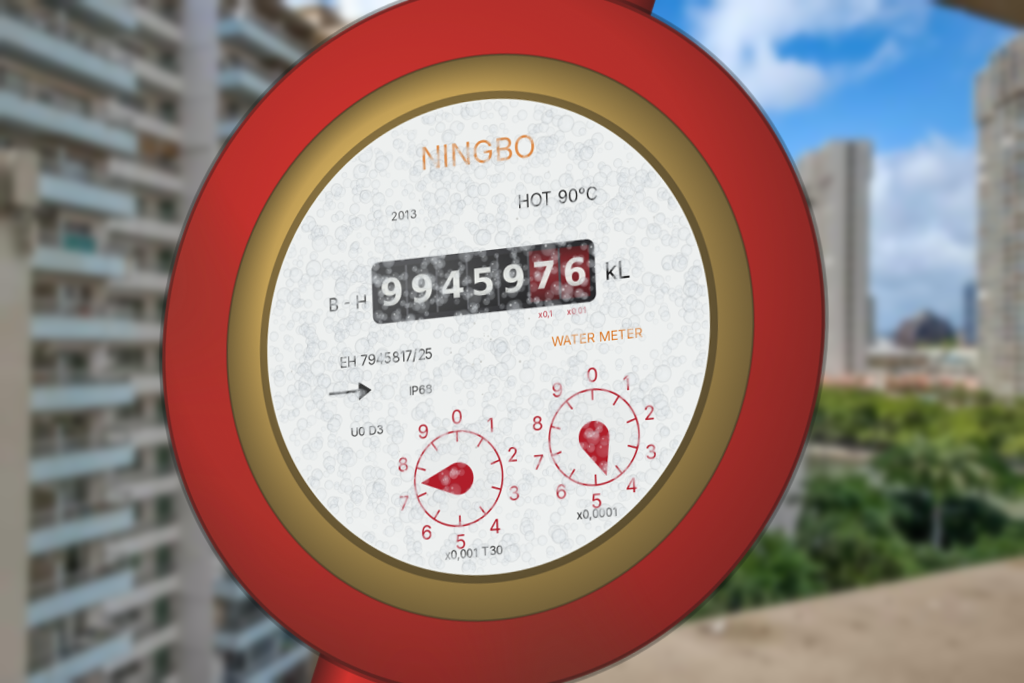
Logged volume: 99459.7674 kL
